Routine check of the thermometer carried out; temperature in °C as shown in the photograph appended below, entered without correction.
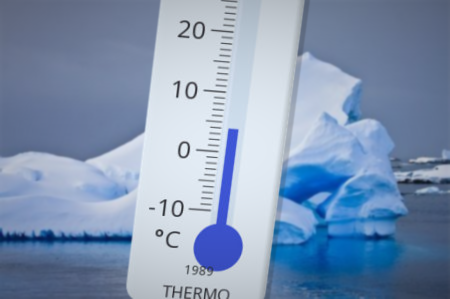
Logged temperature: 4 °C
